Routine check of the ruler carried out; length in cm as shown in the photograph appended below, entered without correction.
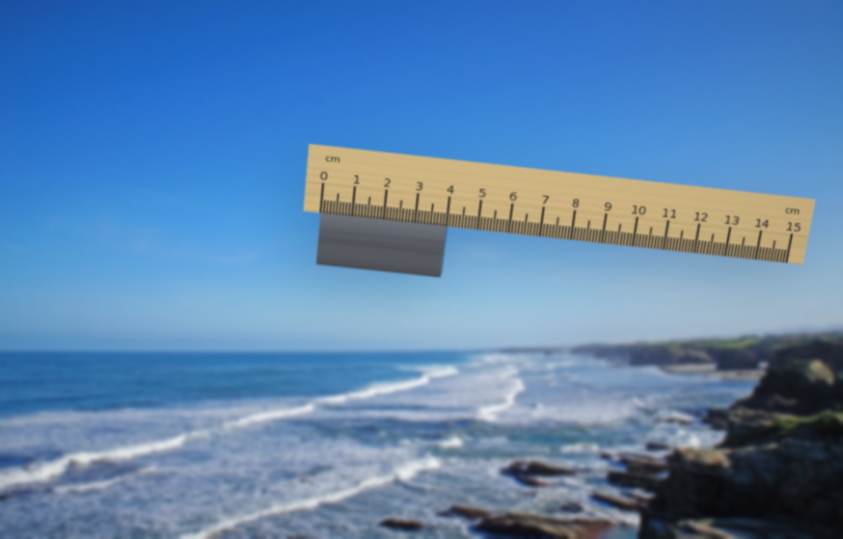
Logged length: 4 cm
